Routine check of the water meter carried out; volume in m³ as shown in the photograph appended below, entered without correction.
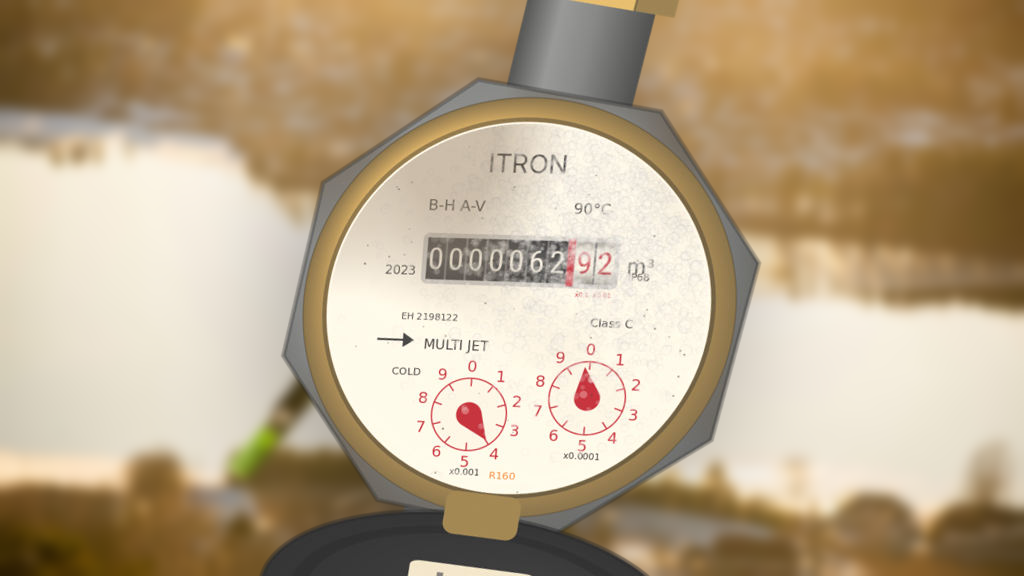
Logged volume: 62.9239 m³
